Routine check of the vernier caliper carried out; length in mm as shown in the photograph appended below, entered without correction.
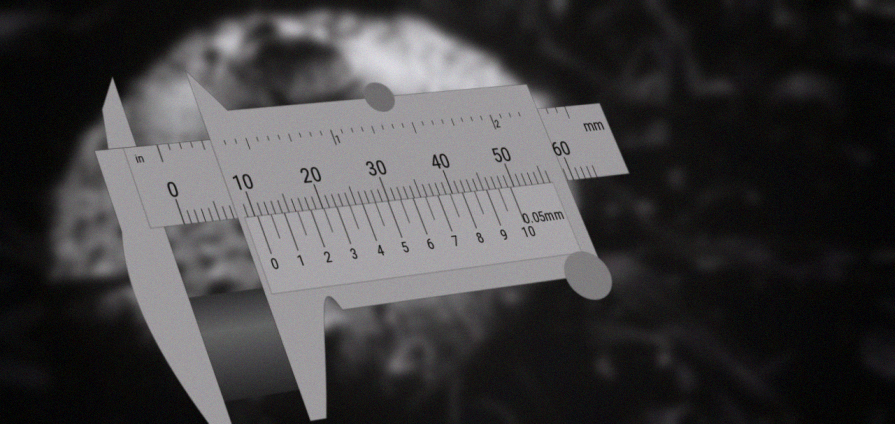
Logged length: 10.4 mm
